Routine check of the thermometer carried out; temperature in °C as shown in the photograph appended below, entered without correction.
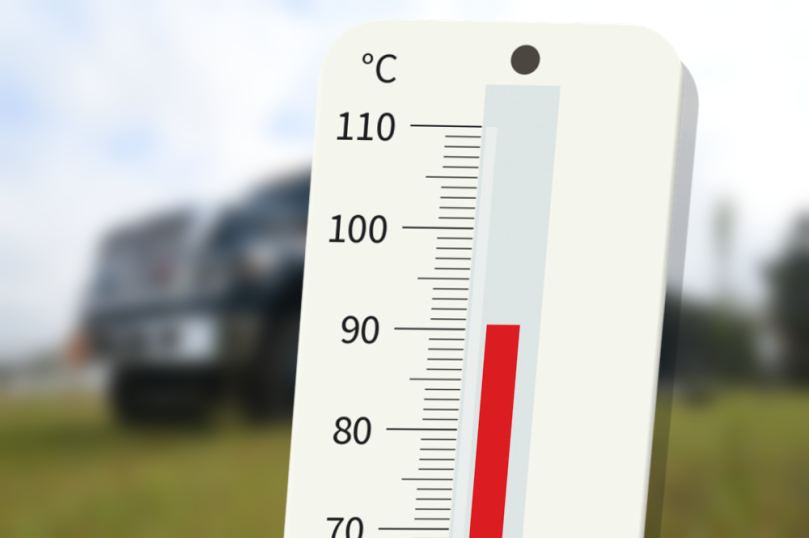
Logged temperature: 90.5 °C
